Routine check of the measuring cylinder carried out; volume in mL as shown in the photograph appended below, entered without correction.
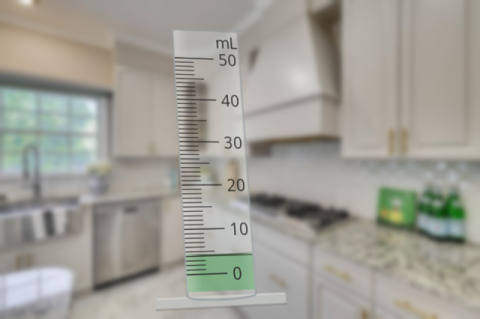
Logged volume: 4 mL
